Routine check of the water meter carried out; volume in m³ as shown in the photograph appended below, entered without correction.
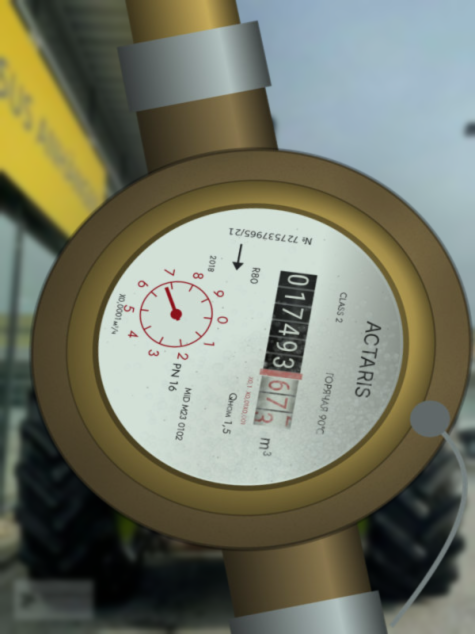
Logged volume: 17493.6726 m³
